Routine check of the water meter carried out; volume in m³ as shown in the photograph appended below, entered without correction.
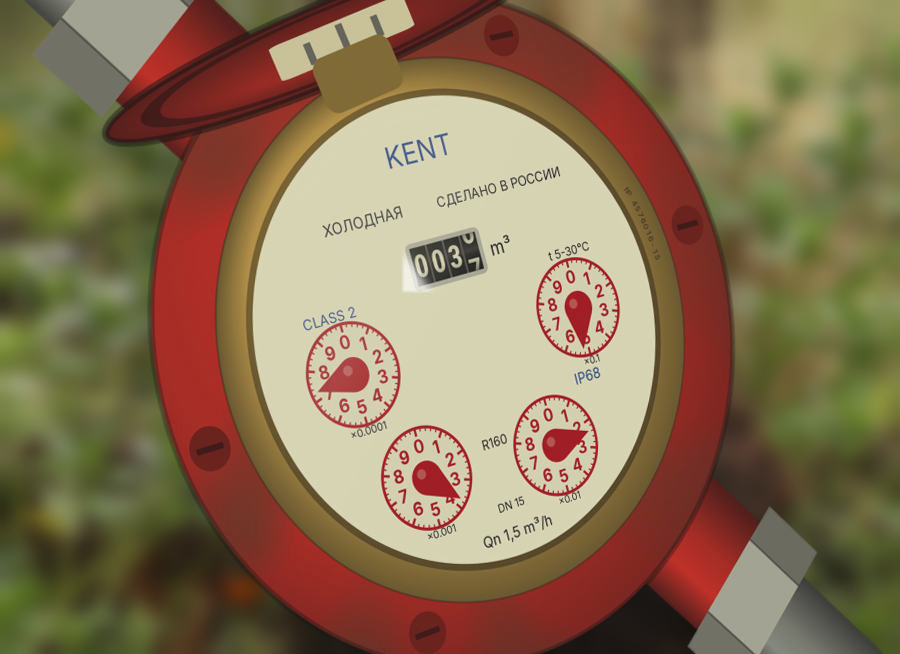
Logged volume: 36.5237 m³
